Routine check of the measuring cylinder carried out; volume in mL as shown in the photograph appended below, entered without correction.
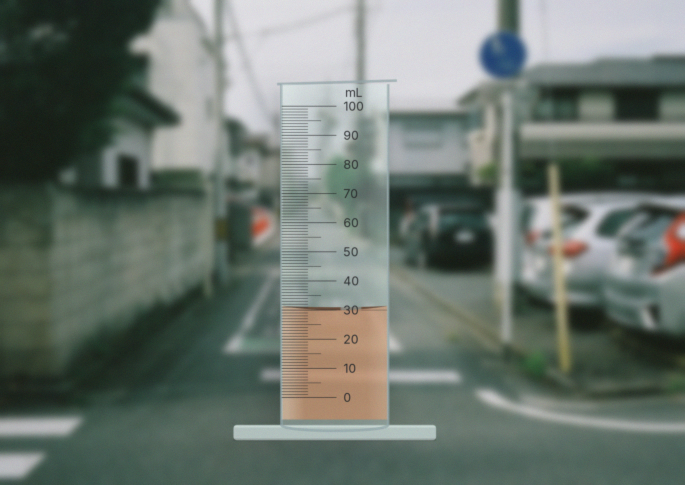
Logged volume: 30 mL
